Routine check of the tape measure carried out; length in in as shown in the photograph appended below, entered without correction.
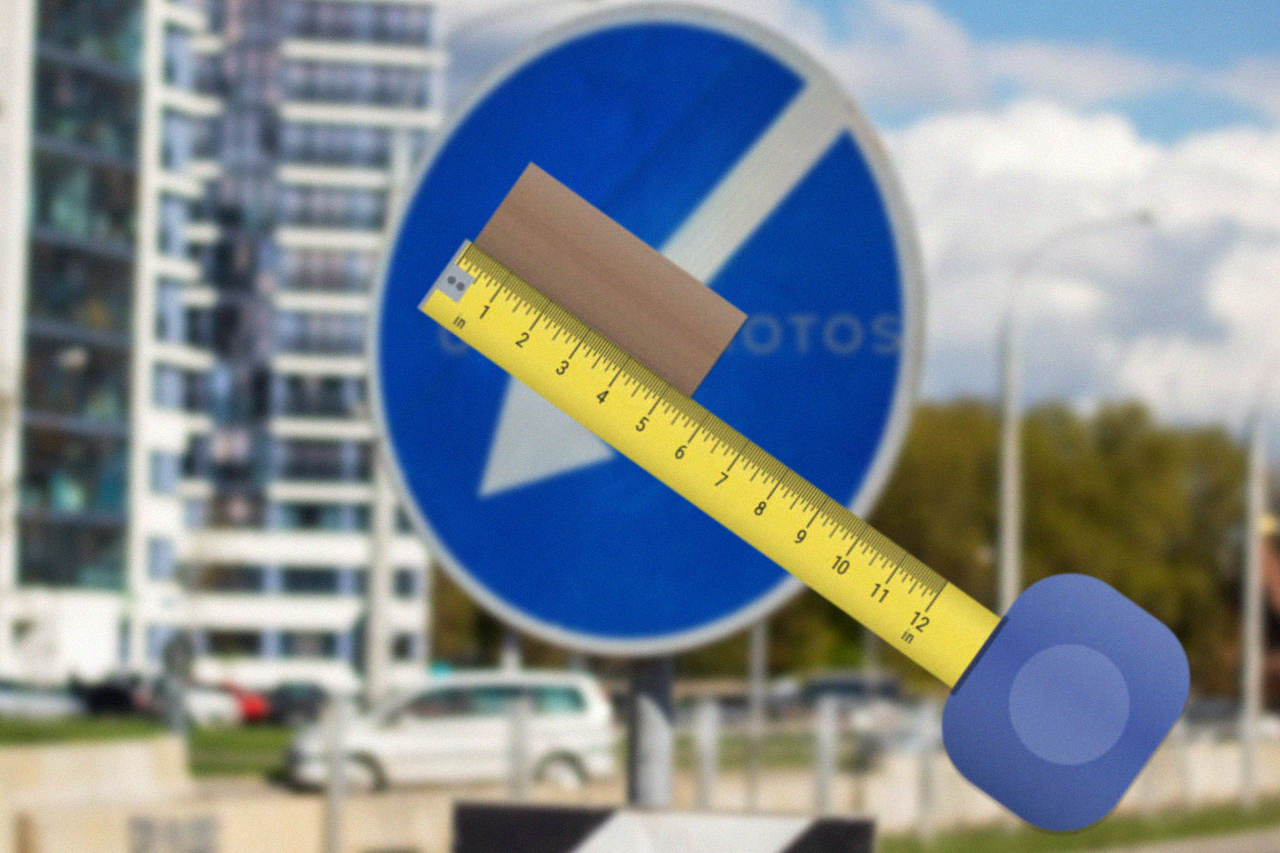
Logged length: 5.5 in
